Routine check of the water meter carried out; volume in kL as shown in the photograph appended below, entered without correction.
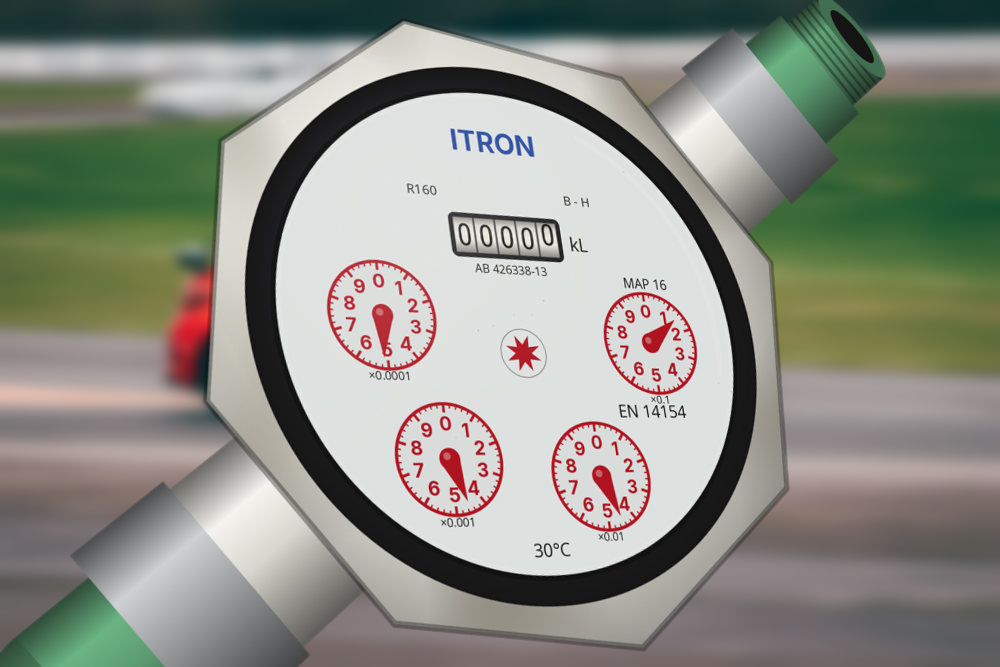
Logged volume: 0.1445 kL
